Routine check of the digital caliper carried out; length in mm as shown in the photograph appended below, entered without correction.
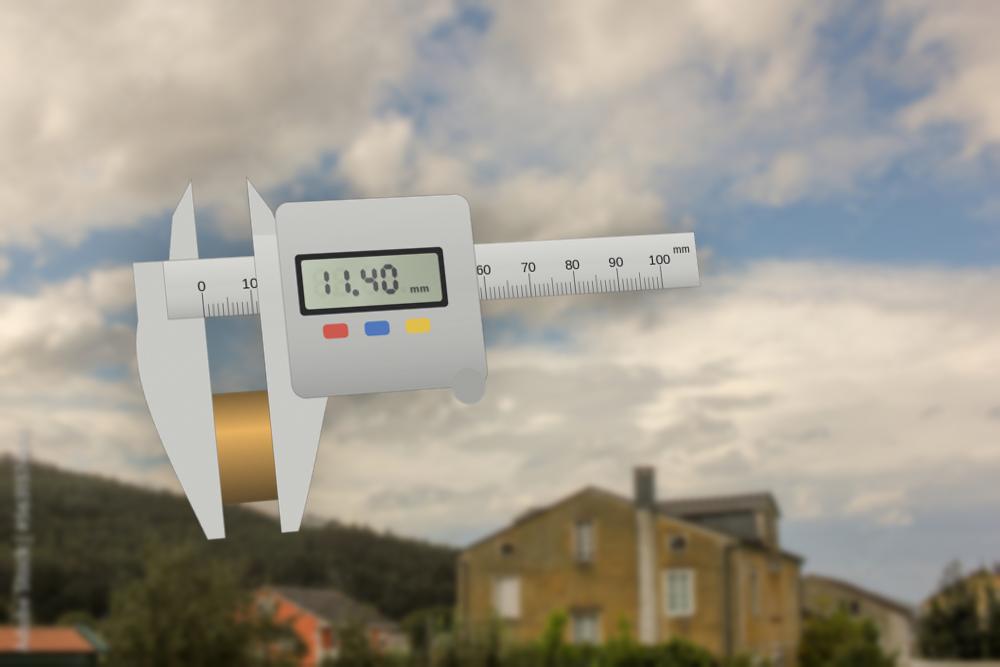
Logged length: 11.40 mm
